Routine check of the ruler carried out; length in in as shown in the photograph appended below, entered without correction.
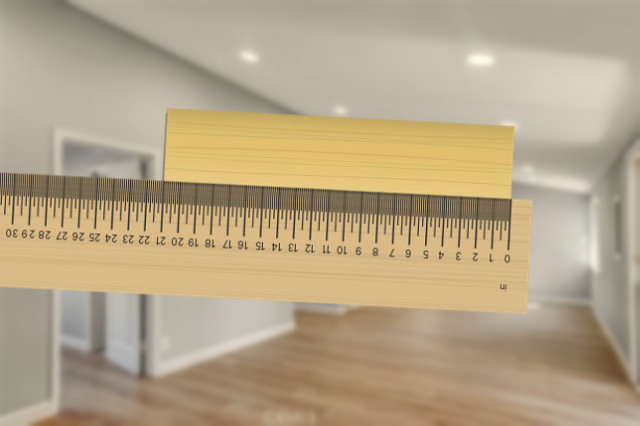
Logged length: 21 in
